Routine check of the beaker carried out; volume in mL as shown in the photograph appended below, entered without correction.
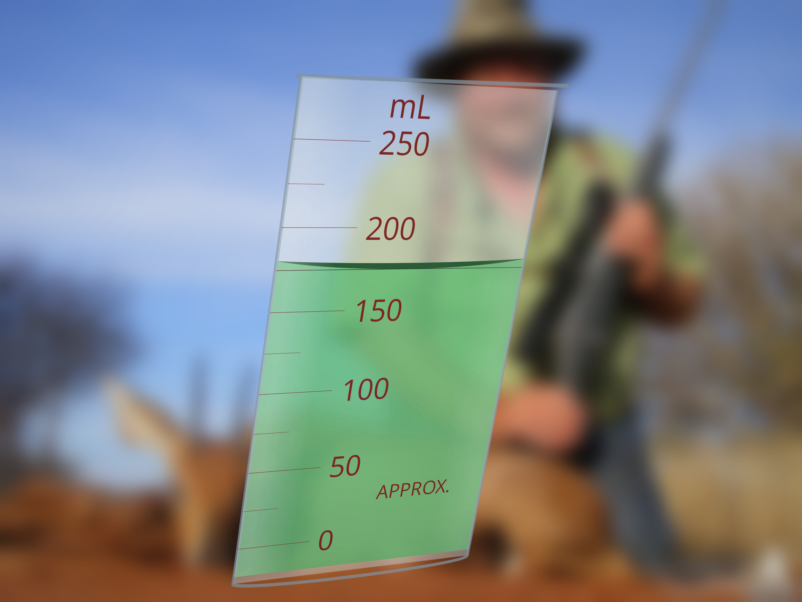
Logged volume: 175 mL
